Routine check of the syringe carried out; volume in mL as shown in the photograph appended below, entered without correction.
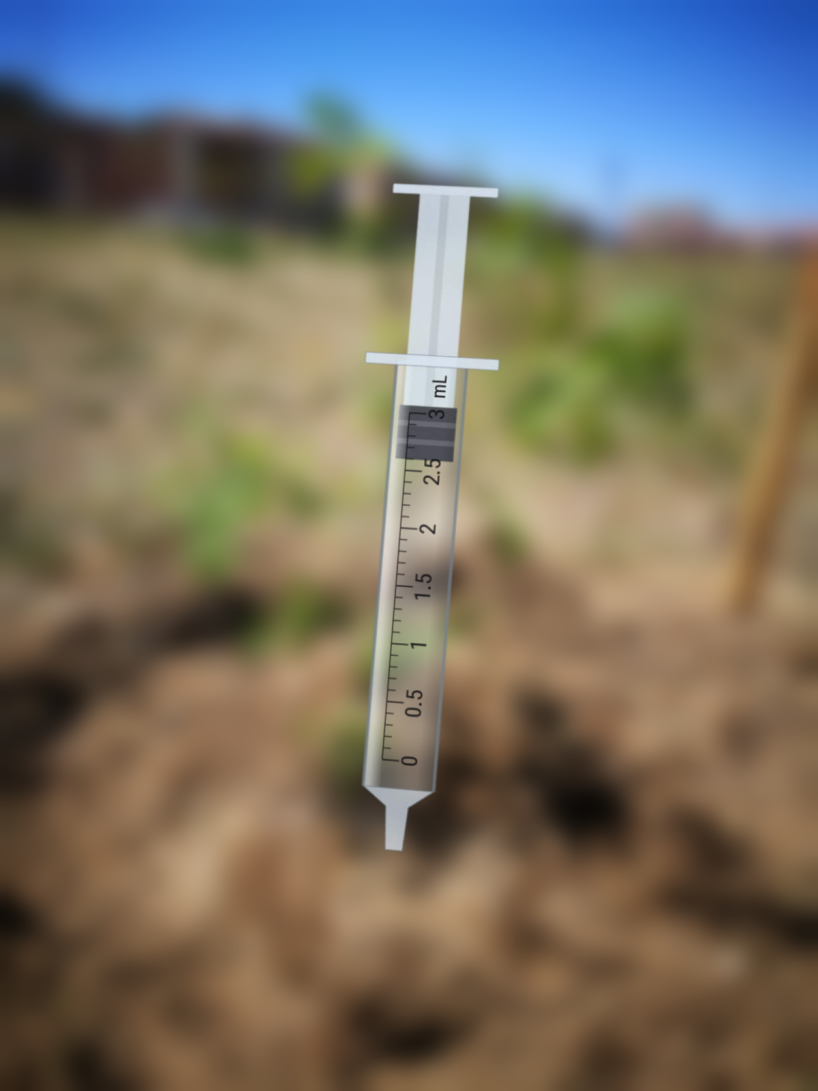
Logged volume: 2.6 mL
